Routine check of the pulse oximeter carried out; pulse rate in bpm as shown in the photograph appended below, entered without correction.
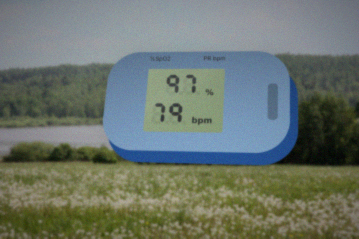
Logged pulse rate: 79 bpm
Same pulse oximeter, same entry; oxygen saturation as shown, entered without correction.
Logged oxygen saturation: 97 %
